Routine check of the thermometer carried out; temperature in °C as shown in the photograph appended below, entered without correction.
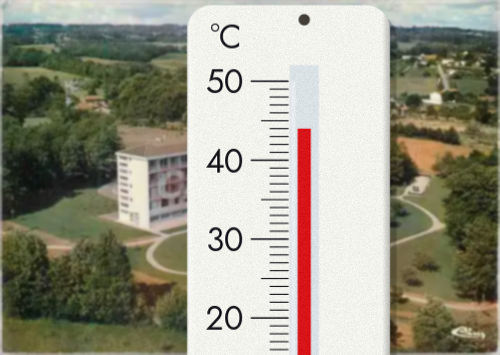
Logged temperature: 44 °C
